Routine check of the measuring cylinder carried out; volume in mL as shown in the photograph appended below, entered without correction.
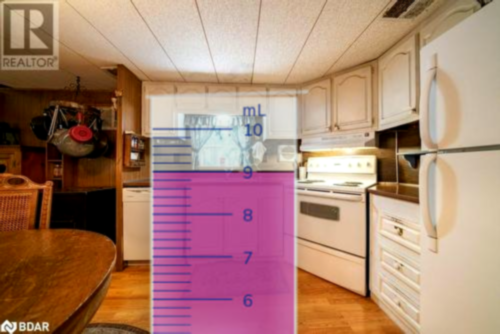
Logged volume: 9 mL
